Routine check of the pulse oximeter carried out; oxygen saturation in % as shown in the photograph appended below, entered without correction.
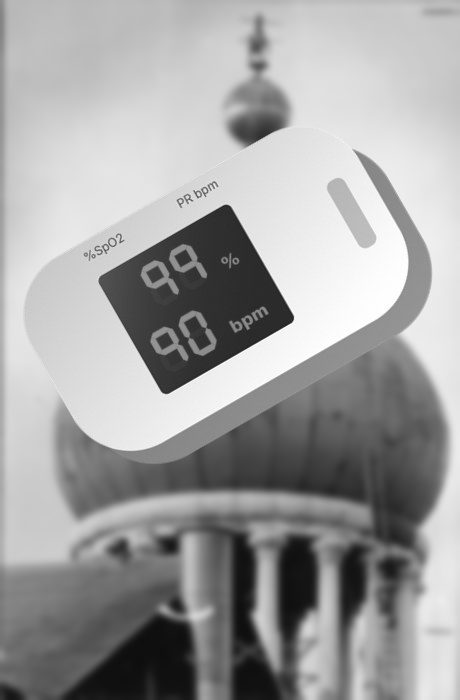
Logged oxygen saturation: 99 %
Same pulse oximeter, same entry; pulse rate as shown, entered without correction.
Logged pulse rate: 90 bpm
